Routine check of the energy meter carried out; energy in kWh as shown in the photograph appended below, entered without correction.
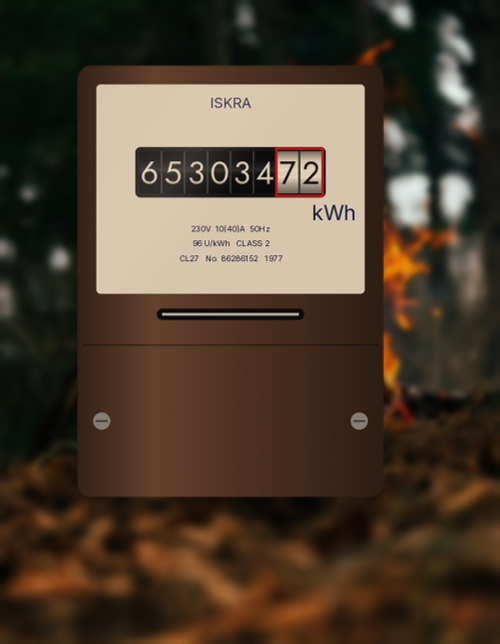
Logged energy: 653034.72 kWh
